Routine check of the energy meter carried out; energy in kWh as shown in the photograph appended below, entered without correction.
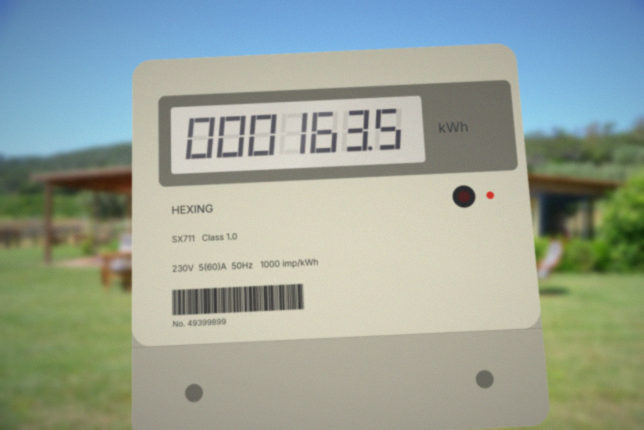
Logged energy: 163.5 kWh
